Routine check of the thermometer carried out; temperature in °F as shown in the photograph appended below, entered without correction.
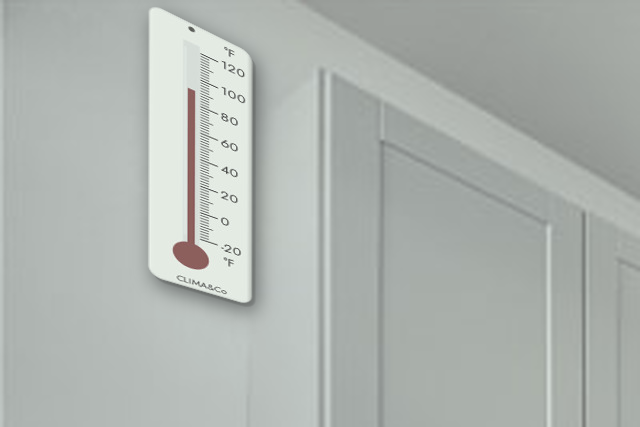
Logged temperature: 90 °F
